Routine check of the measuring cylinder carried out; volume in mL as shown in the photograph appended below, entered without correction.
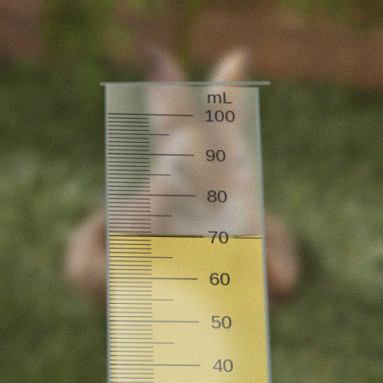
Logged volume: 70 mL
